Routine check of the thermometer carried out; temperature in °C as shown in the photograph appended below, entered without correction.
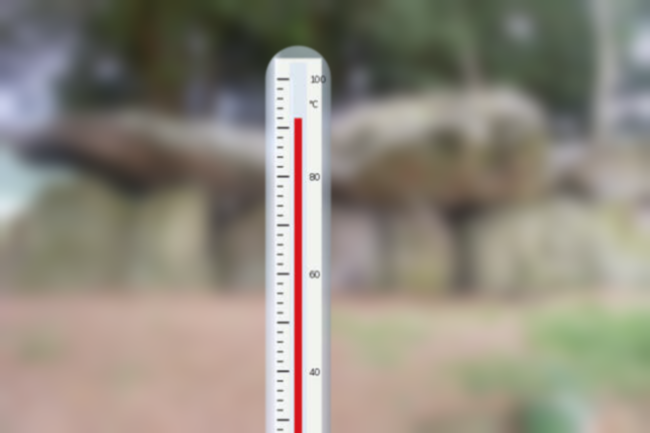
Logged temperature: 92 °C
